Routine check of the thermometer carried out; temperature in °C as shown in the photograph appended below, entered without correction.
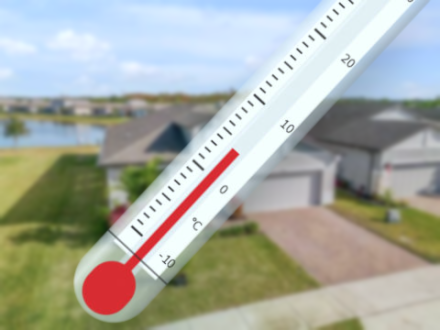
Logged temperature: 4 °C
